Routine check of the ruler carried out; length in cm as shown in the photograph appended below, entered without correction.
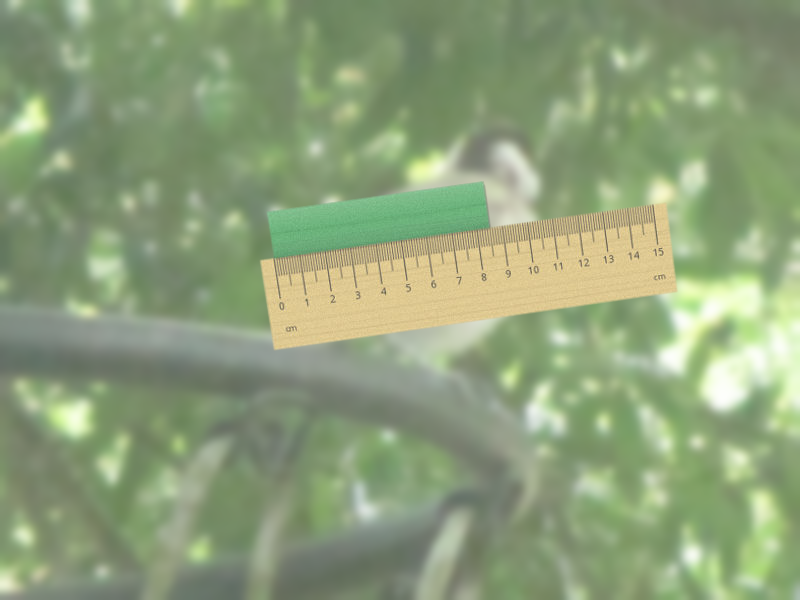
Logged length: 8.5 cm
